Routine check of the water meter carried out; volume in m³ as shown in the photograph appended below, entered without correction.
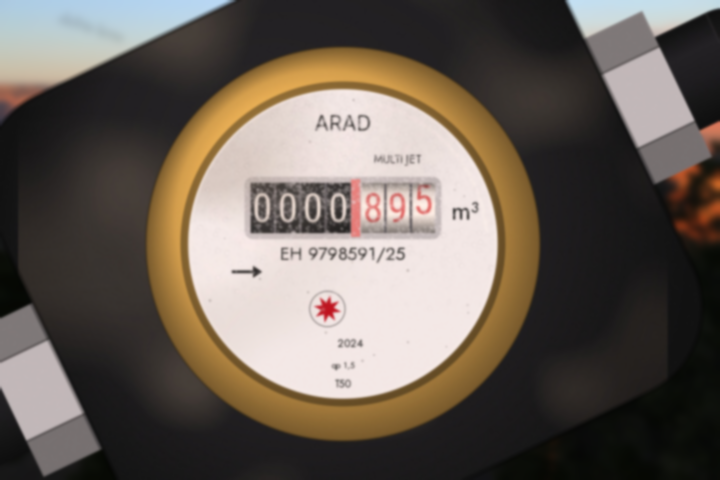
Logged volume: 0.895 m³
